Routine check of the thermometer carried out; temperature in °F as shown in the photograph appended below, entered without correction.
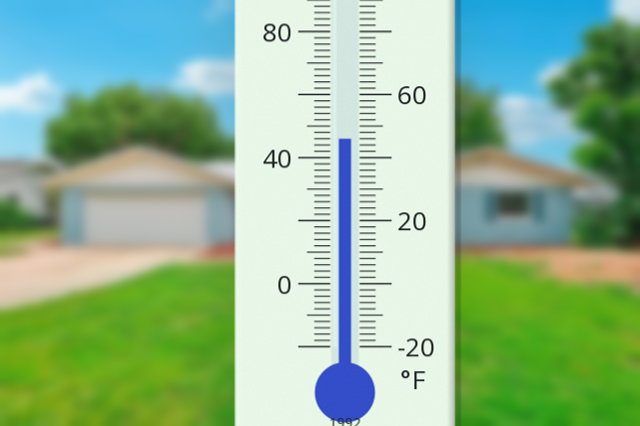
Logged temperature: 46 °F
